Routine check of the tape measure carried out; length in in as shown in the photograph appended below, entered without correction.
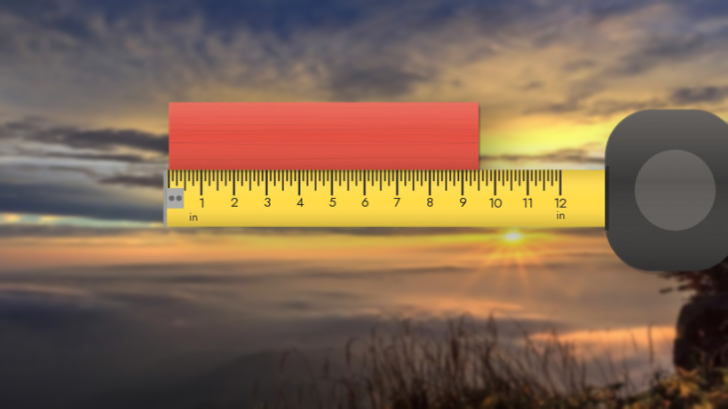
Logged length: 9.5 in
